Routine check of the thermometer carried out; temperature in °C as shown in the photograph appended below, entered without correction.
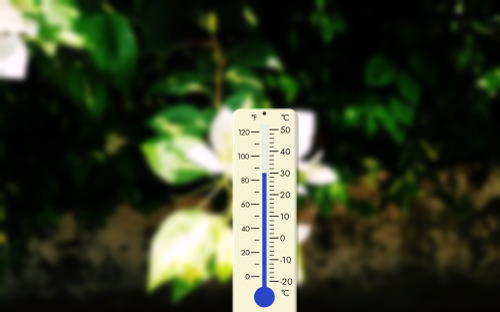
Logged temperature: 30 °C
